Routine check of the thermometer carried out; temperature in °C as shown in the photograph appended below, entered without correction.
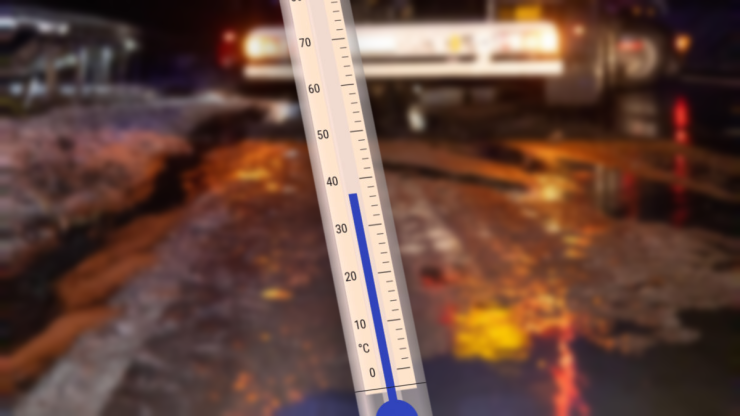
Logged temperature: 37 °C
